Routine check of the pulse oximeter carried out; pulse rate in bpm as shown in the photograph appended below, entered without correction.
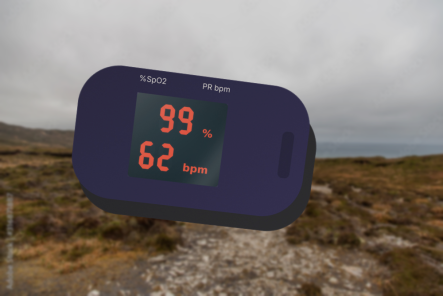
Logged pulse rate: 62 bpm
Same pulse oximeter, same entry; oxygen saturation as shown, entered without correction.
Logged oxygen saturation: 99 %
